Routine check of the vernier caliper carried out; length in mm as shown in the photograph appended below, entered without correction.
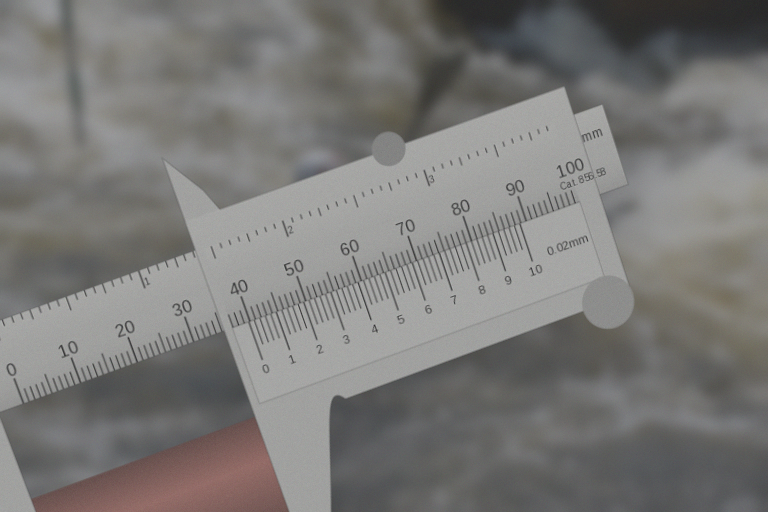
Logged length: 39.8 mm
